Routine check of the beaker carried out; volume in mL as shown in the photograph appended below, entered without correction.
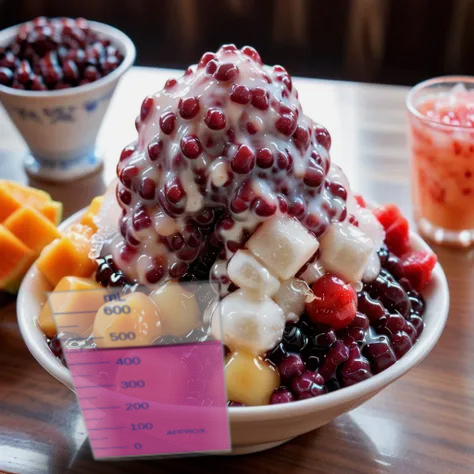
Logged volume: 450 mL
